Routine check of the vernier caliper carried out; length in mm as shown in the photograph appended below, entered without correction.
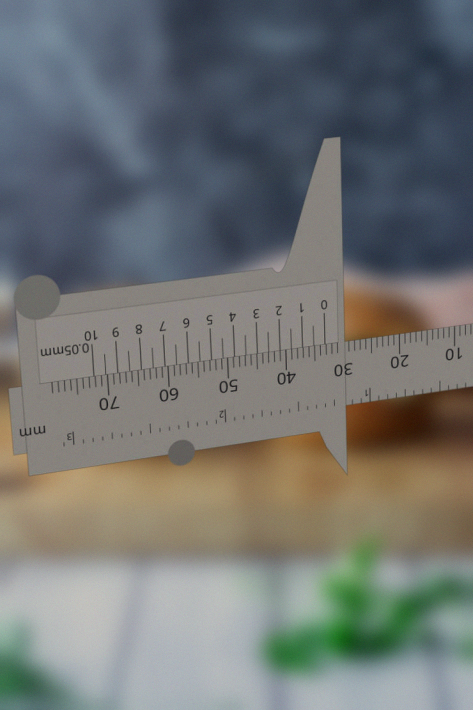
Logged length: 33.2 mm
